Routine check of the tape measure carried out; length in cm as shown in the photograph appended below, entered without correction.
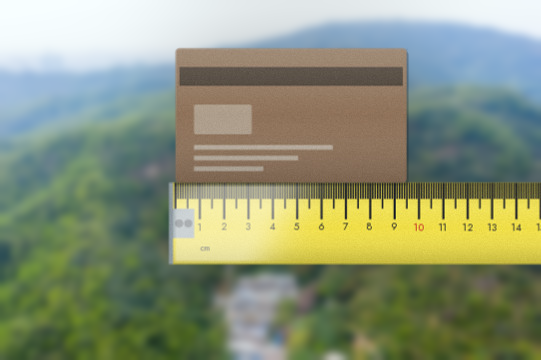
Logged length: 9.5 cm
